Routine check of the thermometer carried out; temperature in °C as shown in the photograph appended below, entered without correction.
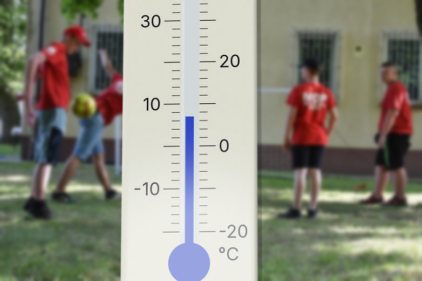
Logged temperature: 7 °C
